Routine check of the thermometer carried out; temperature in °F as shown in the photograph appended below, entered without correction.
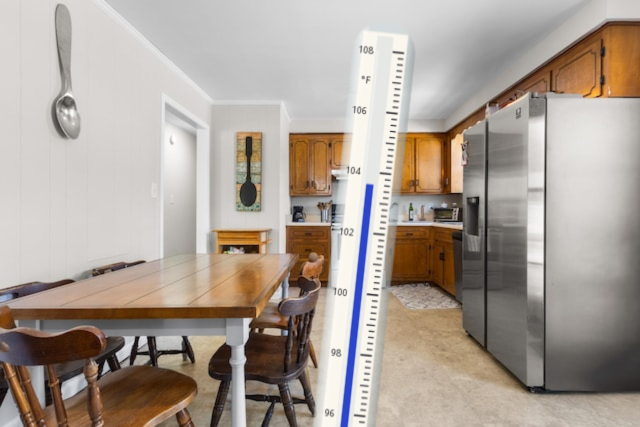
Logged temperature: 103.6 °F
